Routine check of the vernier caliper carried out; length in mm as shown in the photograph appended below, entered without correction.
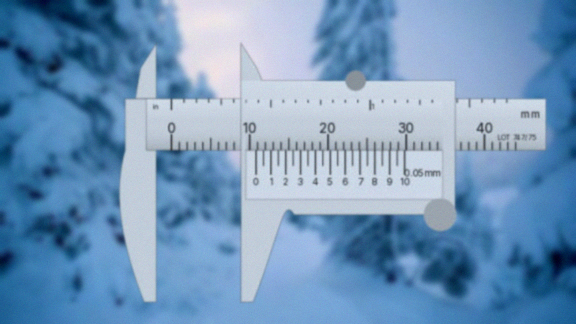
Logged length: 10.8 mm
